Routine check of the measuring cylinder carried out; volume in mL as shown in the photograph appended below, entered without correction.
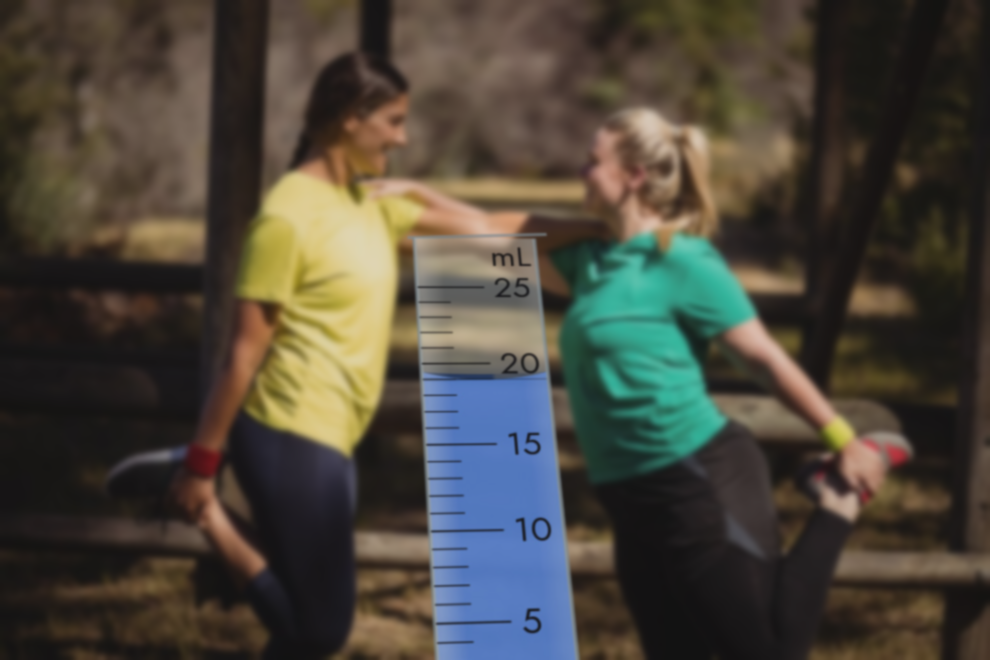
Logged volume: 19 mL
